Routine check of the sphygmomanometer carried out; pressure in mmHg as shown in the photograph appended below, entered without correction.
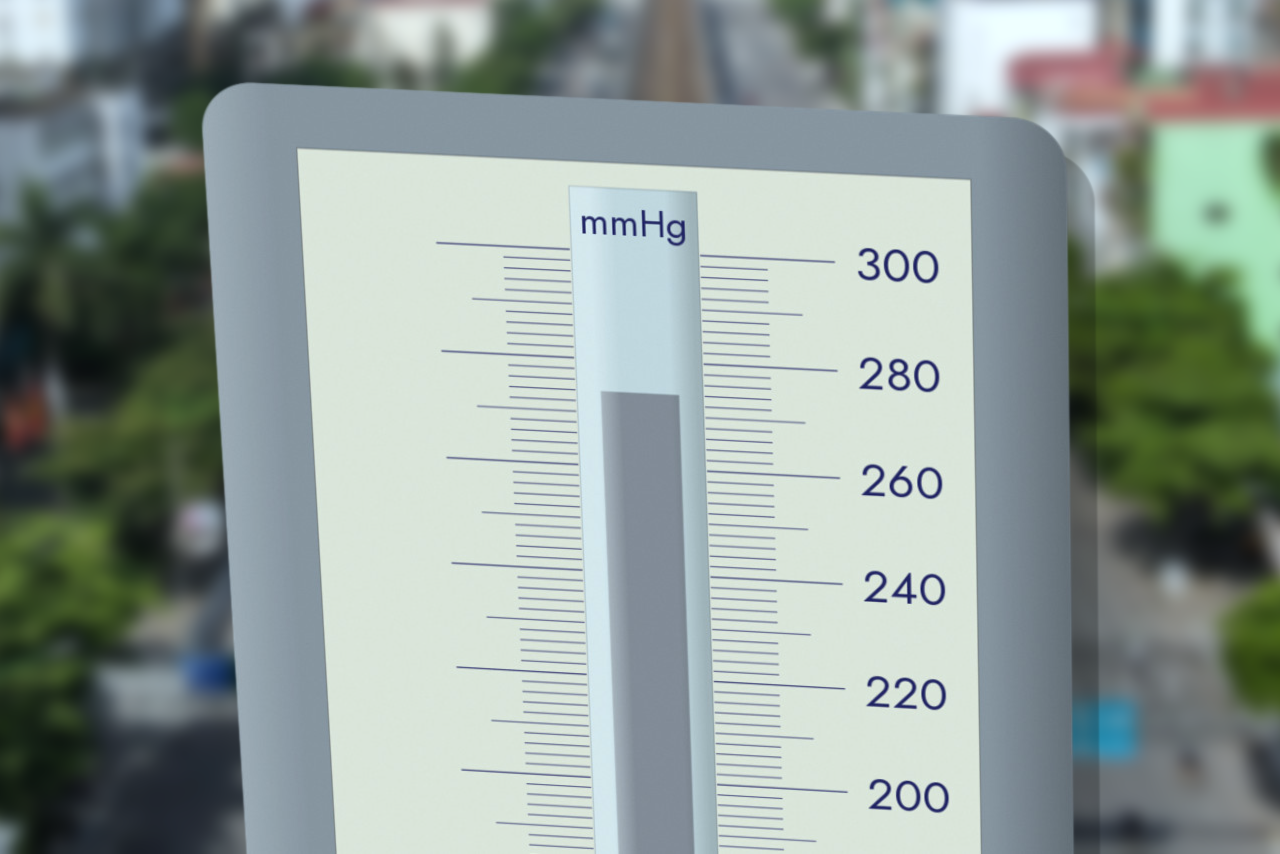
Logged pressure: 274 mmHg
